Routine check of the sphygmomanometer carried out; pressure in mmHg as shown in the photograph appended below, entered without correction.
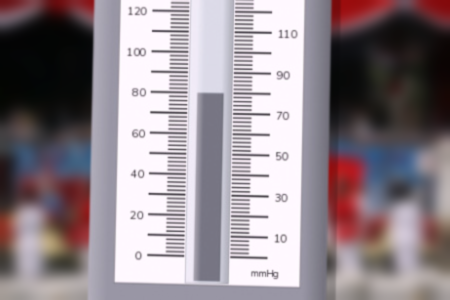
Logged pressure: 80 mmHg
